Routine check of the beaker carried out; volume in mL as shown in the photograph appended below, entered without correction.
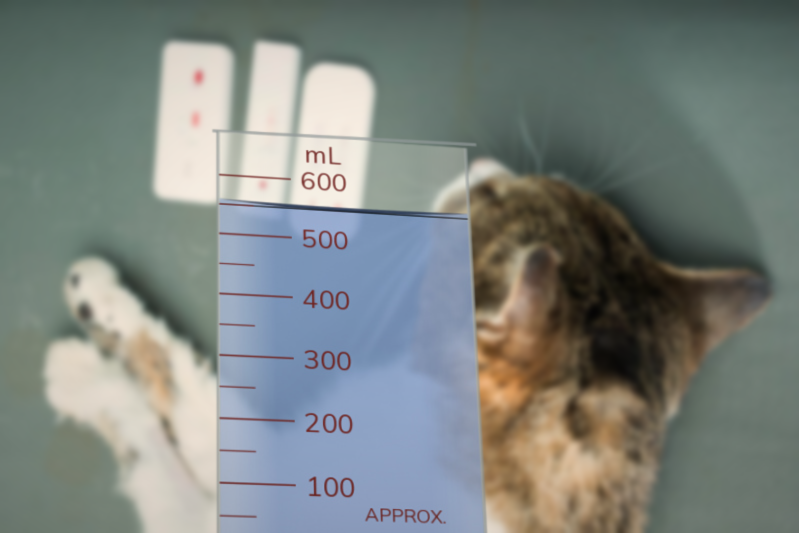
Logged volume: 550 mL
